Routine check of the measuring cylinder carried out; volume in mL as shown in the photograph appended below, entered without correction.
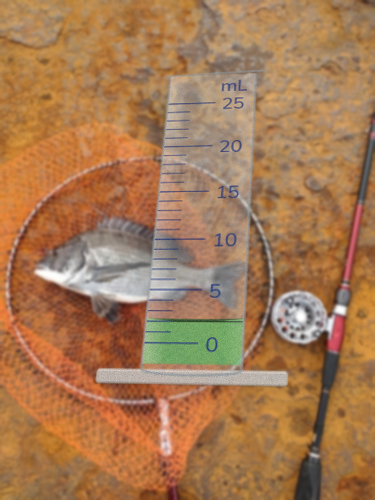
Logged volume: 2 mL
